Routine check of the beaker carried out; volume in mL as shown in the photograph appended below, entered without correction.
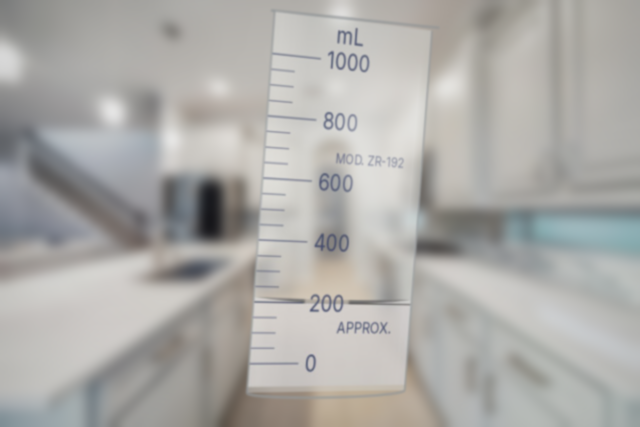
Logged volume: 200 mL
